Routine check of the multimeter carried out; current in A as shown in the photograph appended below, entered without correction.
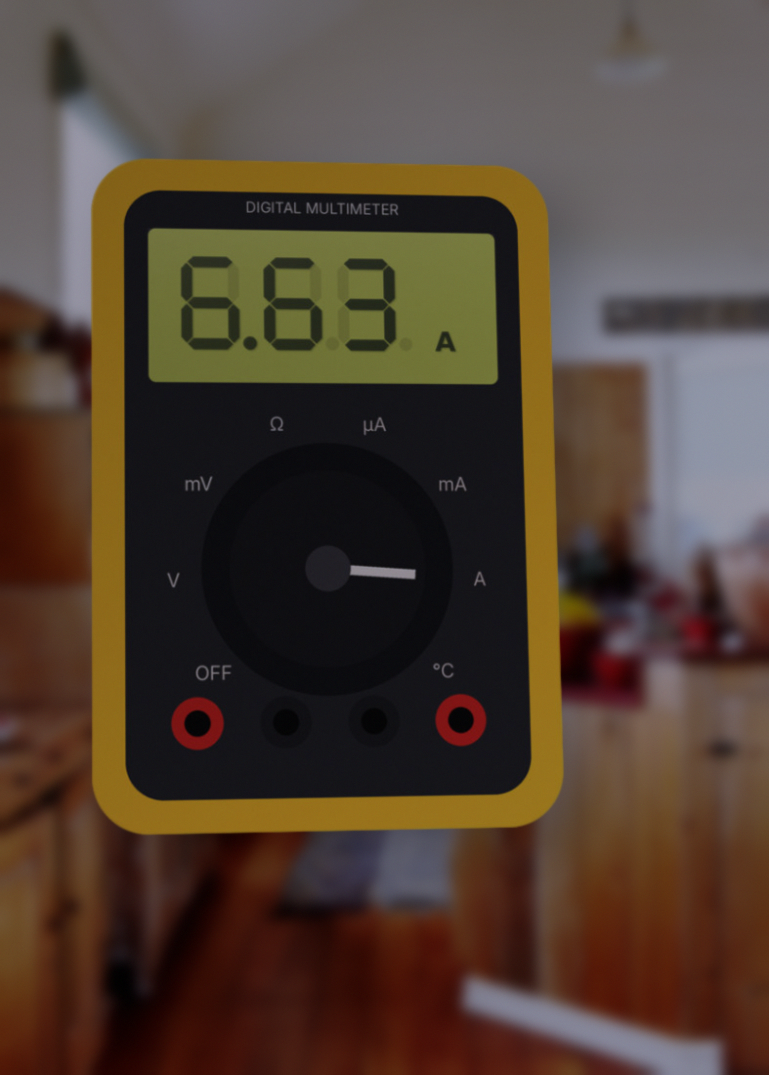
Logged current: 6.63 A
